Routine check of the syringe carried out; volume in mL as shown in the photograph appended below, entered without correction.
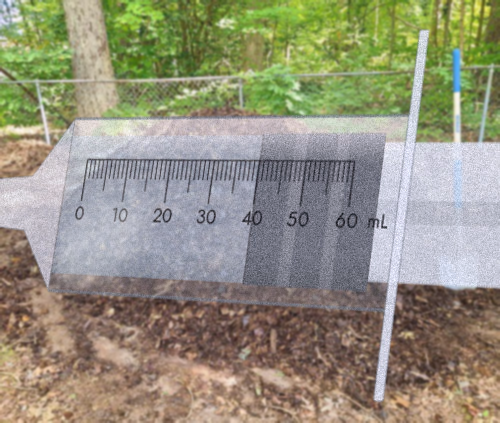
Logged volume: 40 mL
